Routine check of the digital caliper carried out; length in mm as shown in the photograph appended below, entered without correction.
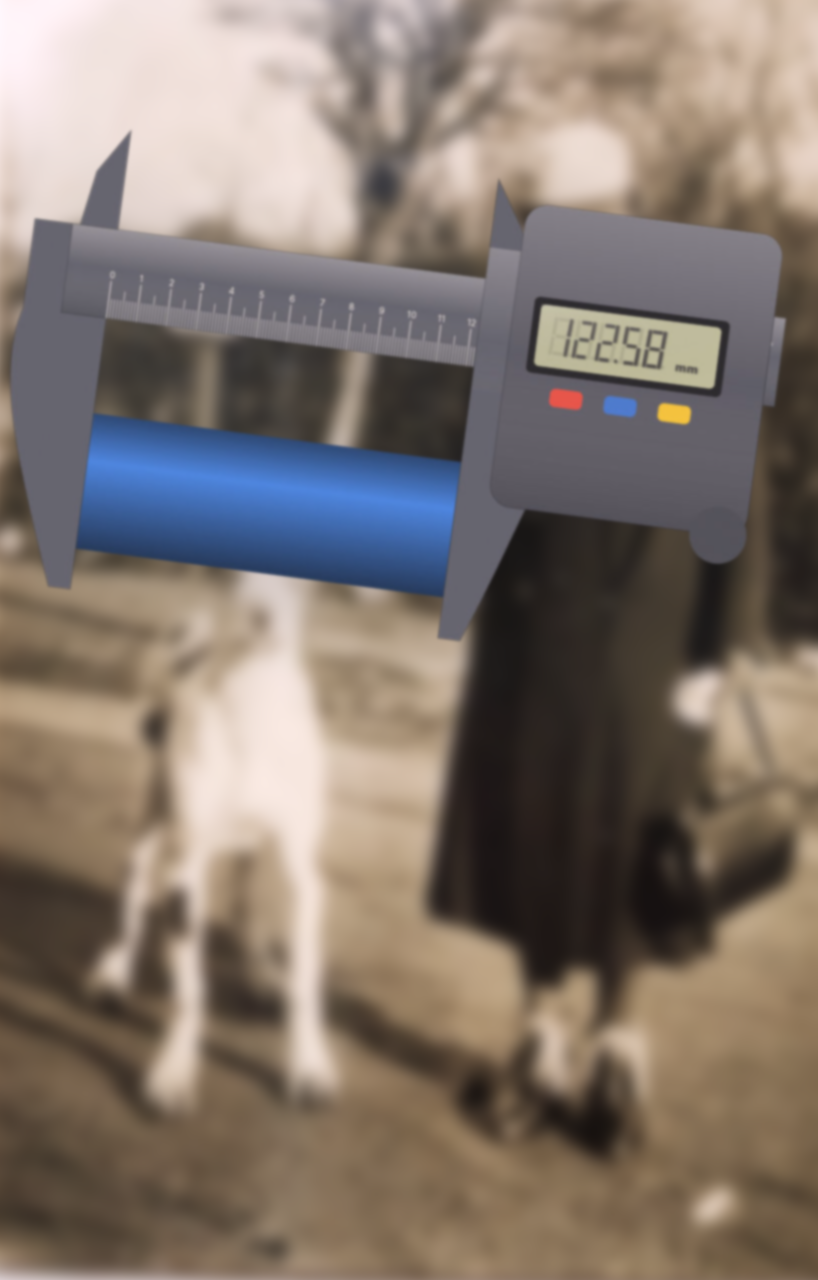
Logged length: 122.58 mm
